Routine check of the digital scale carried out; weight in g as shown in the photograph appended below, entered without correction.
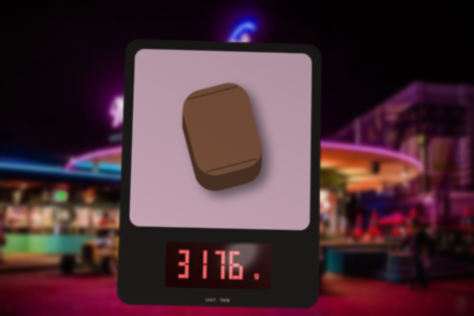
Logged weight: 3176 g
